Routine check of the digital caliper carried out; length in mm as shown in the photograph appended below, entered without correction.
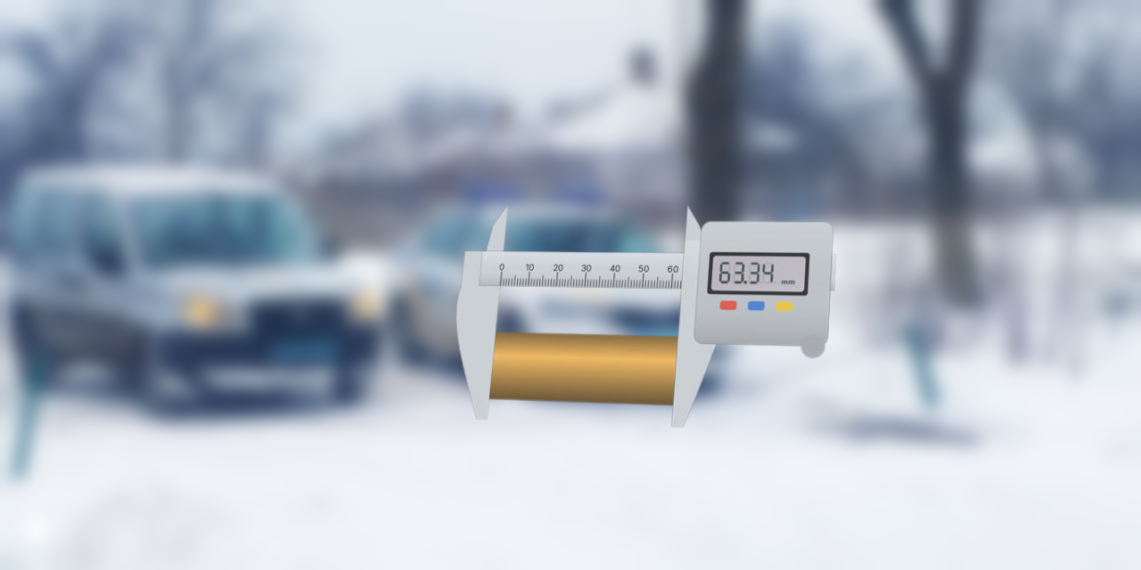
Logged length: 63.34 mm
